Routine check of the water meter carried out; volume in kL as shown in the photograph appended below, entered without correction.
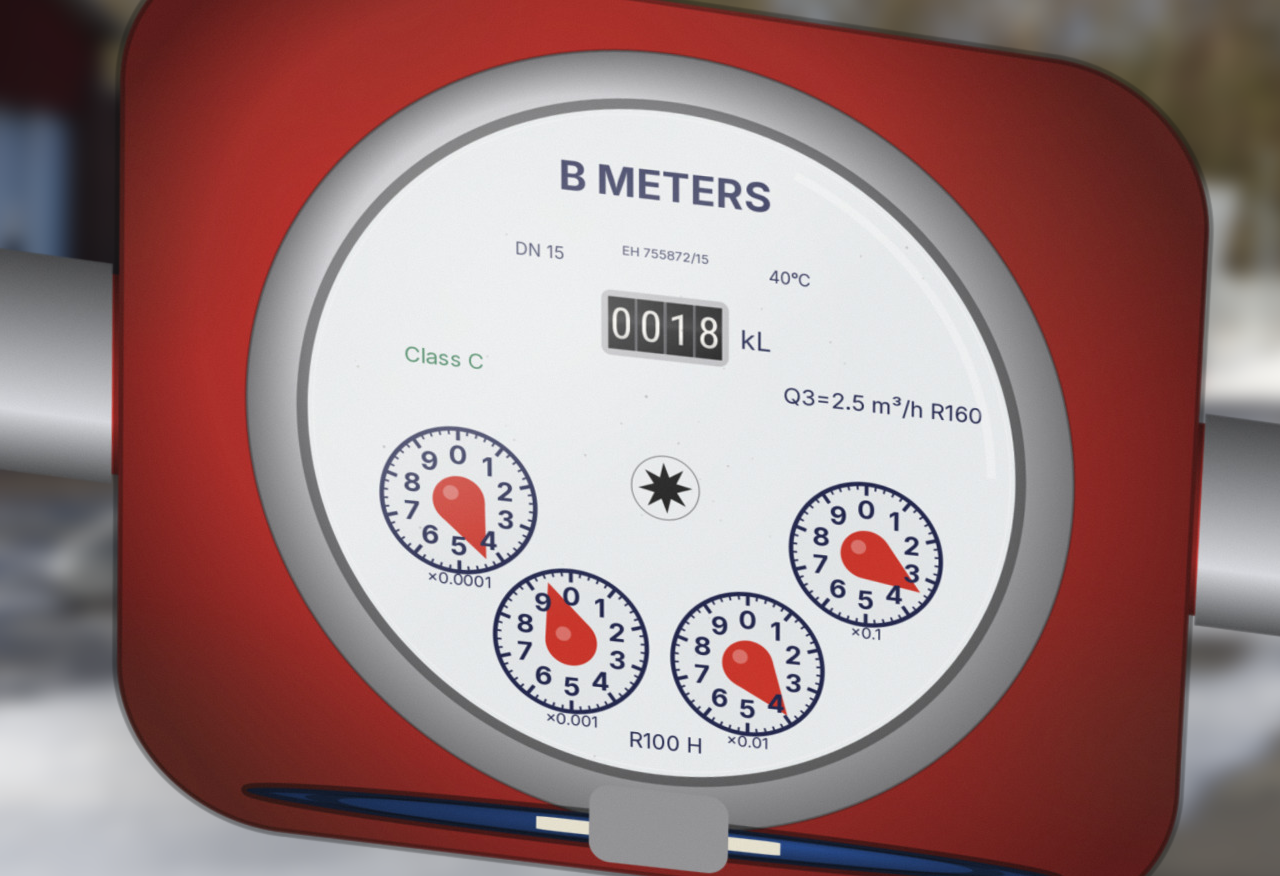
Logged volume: 18.3394 kL
